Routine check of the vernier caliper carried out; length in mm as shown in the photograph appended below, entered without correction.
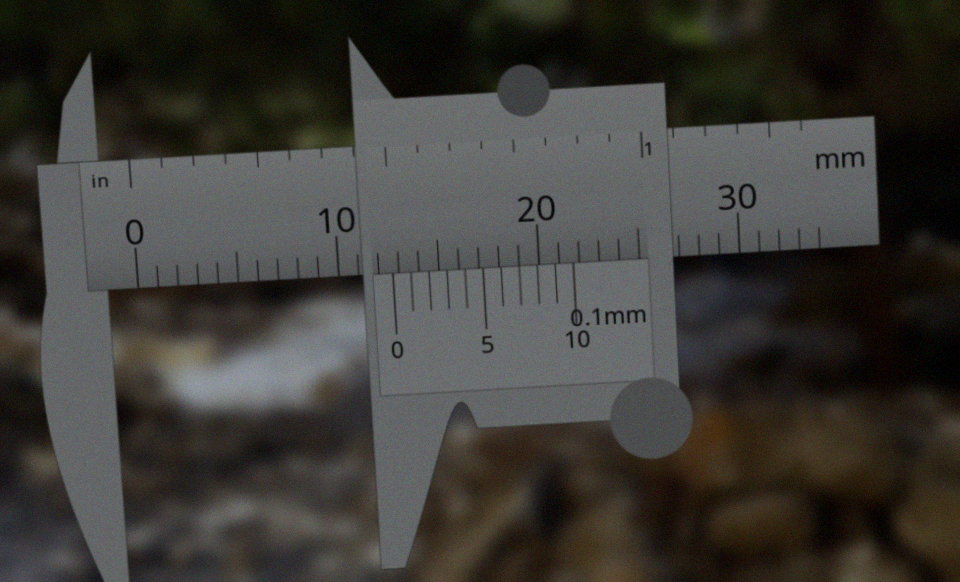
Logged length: 12.7 mm
